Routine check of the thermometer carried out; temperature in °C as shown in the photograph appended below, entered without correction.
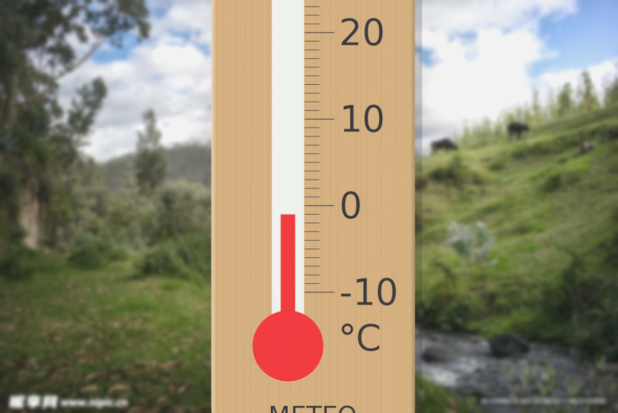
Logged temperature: -1 °C
